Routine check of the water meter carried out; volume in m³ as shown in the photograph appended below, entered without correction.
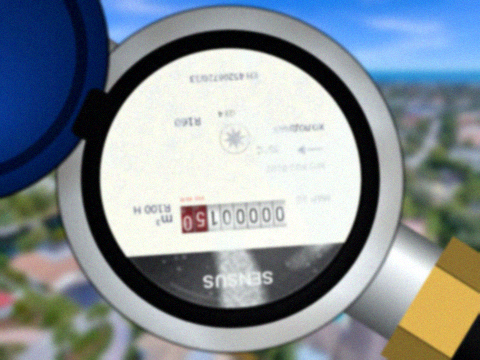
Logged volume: 1.50 m³
